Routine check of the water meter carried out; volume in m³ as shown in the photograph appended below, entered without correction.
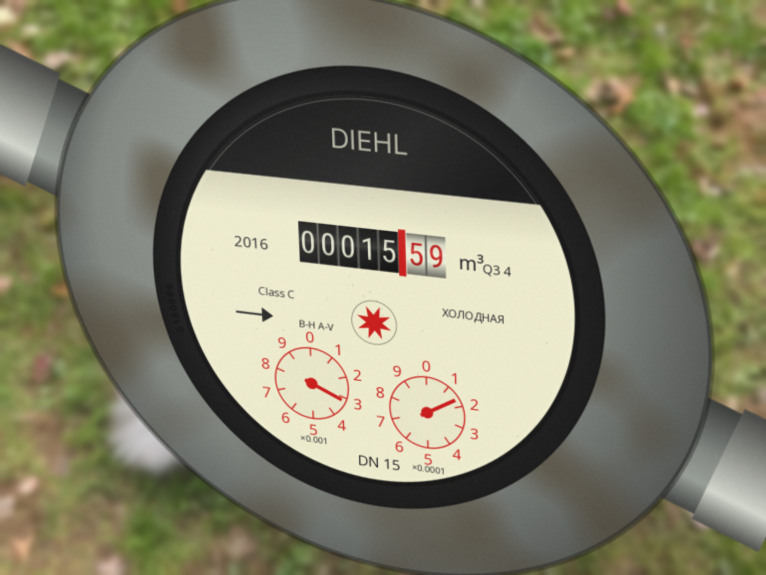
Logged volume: 15.5931 m³
